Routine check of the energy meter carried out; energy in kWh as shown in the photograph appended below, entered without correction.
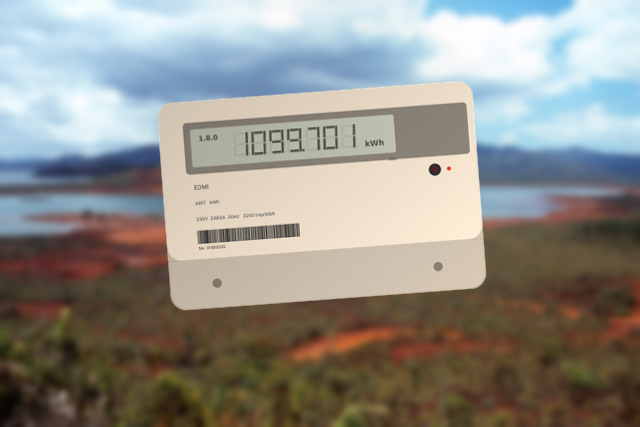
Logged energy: 1099.701 kWh
